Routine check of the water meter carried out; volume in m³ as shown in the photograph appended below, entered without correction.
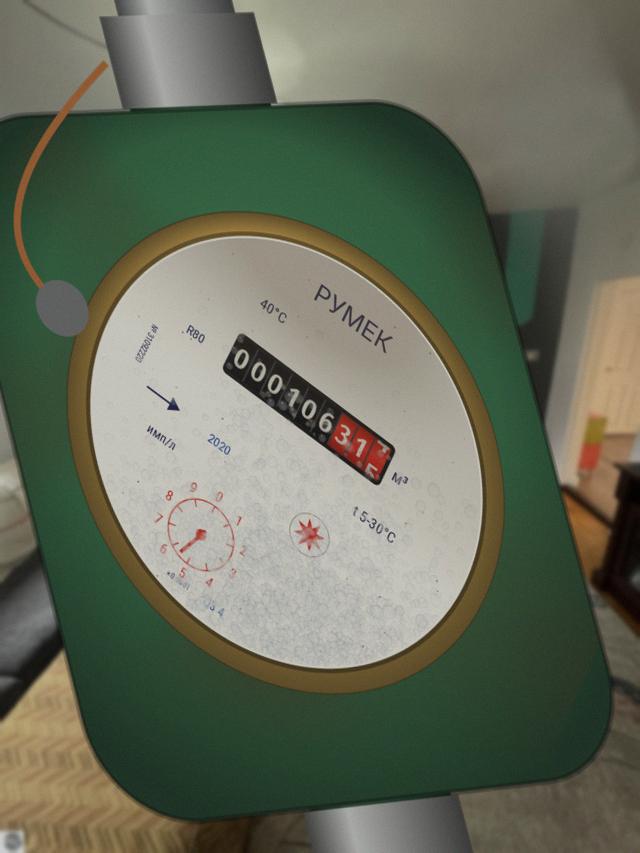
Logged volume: 106.3145 m³
